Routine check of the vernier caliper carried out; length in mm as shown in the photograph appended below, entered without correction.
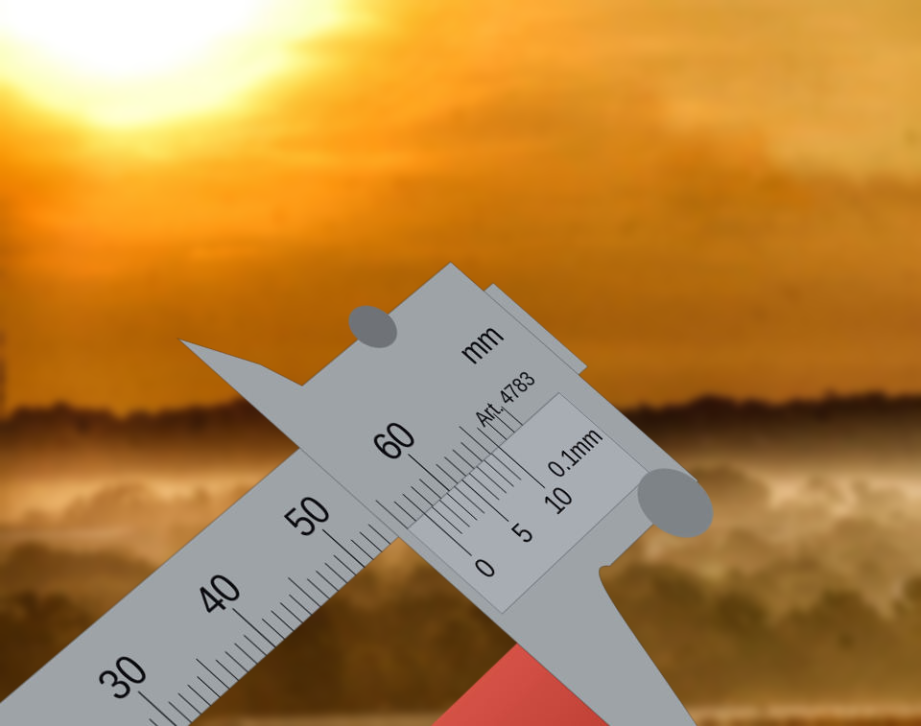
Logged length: 57.0 mm
